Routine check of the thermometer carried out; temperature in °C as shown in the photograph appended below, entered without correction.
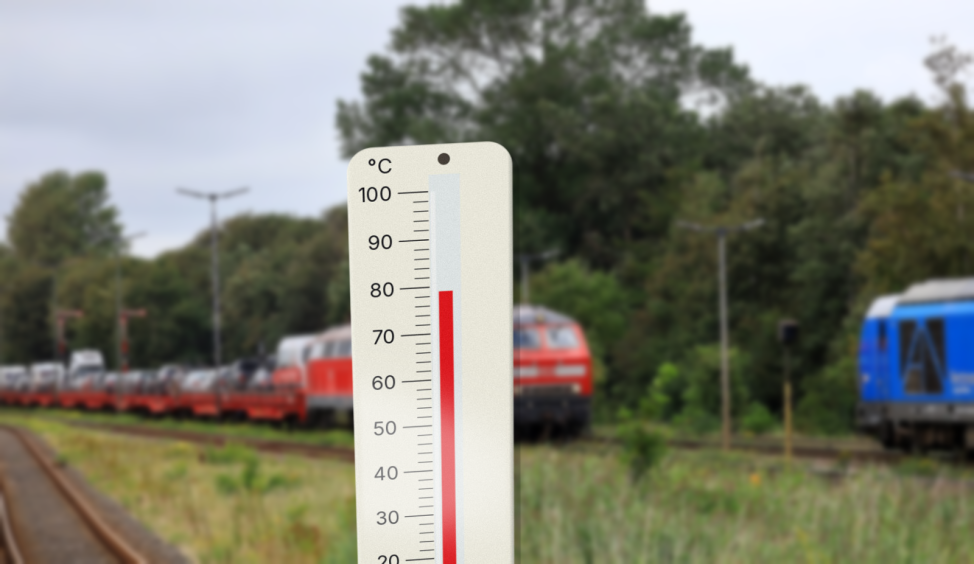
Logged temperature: 79 °C
